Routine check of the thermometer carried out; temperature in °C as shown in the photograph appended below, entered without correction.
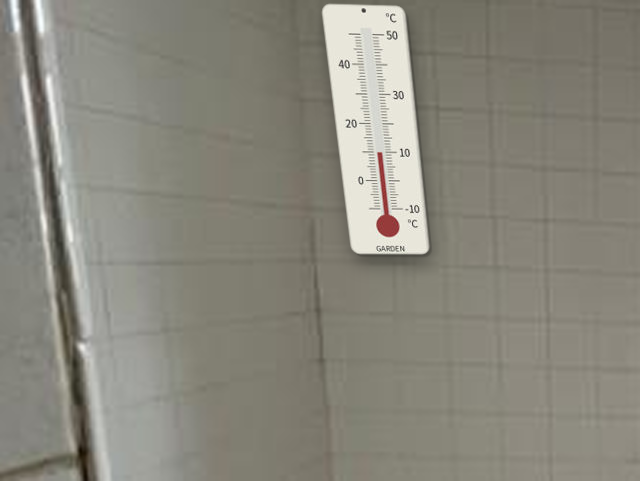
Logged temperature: 10 °C
